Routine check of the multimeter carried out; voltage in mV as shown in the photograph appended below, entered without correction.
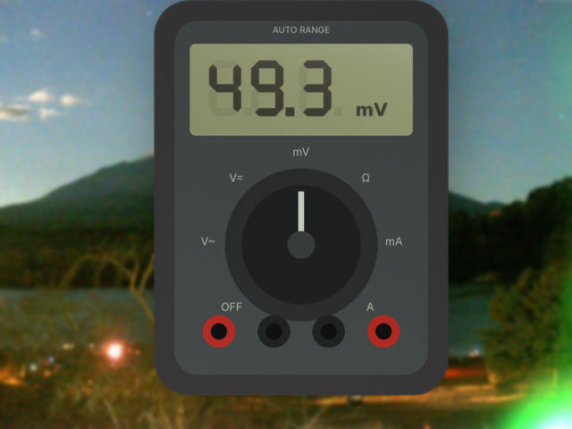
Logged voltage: 49.3 mV
